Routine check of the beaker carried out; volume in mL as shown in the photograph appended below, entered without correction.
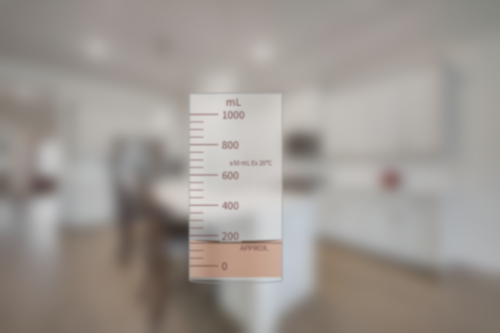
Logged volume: 150 mL
